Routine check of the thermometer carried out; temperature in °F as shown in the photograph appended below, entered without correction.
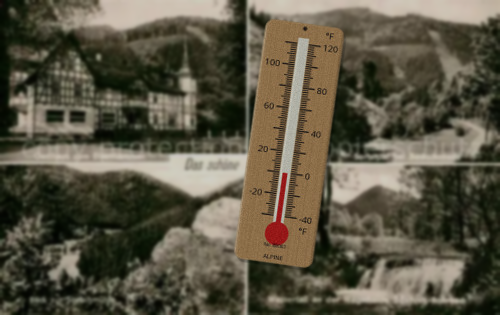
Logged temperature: 0 °F
